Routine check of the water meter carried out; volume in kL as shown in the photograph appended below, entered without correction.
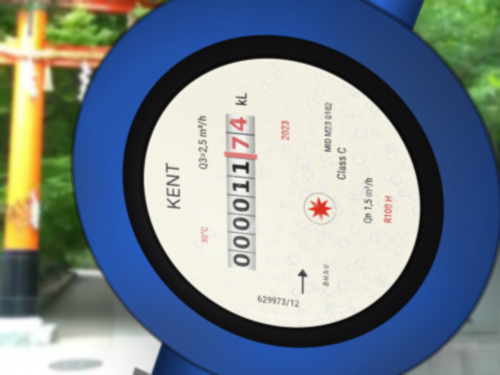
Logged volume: 11.74 kL
